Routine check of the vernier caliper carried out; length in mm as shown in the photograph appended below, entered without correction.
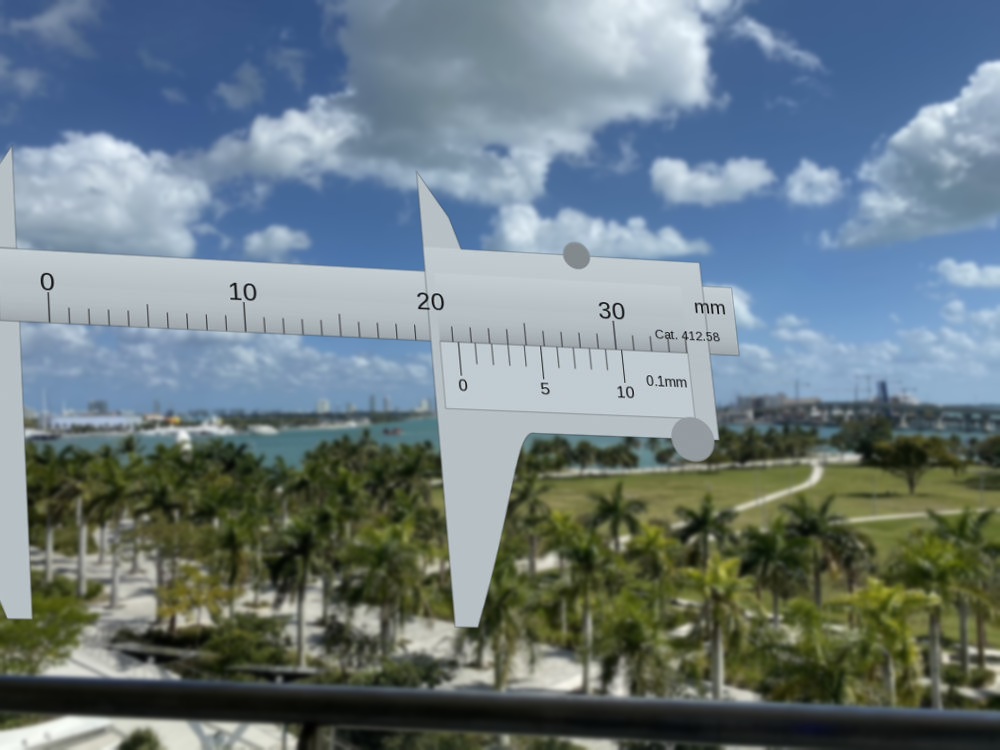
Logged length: 21.3 mm
